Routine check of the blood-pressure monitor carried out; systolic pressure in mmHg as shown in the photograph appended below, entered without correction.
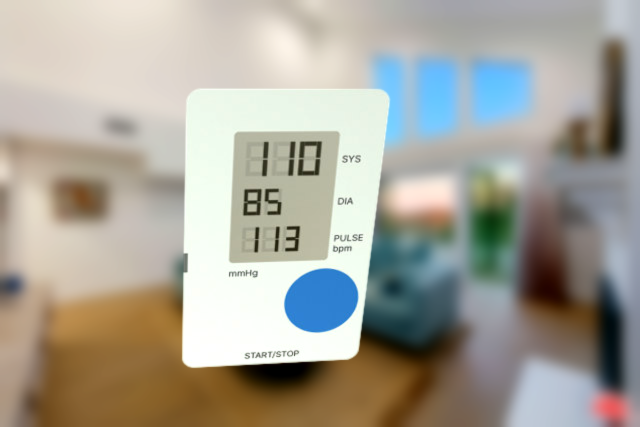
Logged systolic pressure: 110 mmHg
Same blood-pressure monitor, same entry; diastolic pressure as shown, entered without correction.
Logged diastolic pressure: 85 mmHg
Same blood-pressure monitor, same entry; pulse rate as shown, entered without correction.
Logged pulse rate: 113 bpm
